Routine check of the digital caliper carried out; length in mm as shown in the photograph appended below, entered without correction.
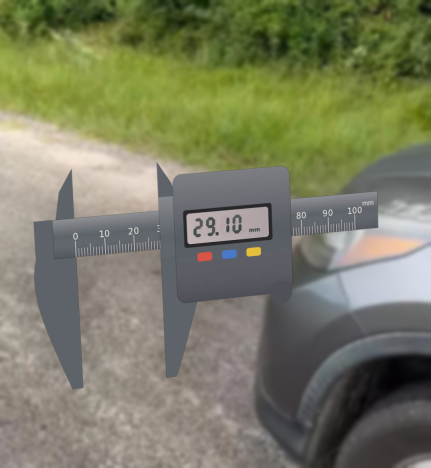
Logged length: 29.10 mm
